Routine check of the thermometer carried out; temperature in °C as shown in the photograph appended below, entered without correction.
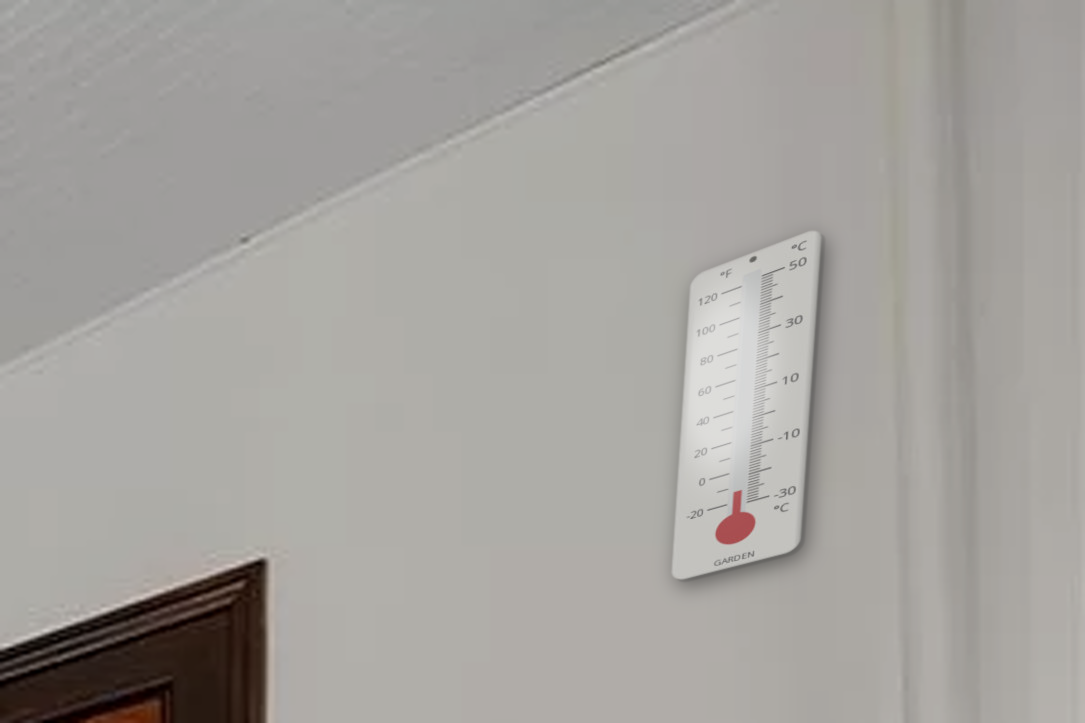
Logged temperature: -25 °C
